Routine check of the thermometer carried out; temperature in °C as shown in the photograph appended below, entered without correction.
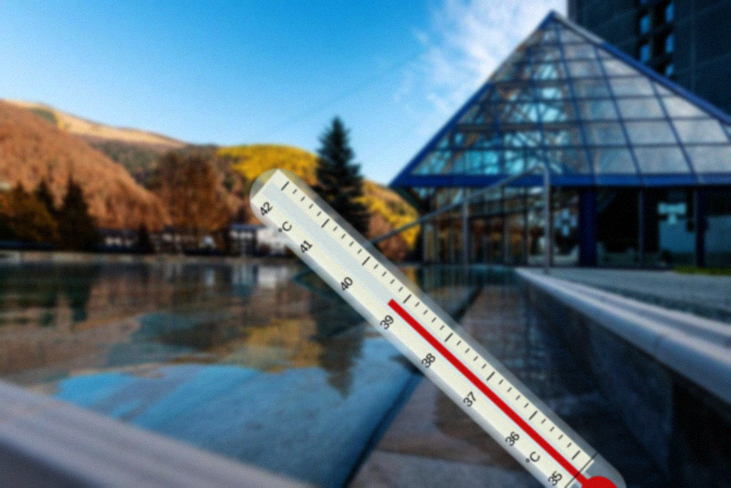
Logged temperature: 39.2 °C
